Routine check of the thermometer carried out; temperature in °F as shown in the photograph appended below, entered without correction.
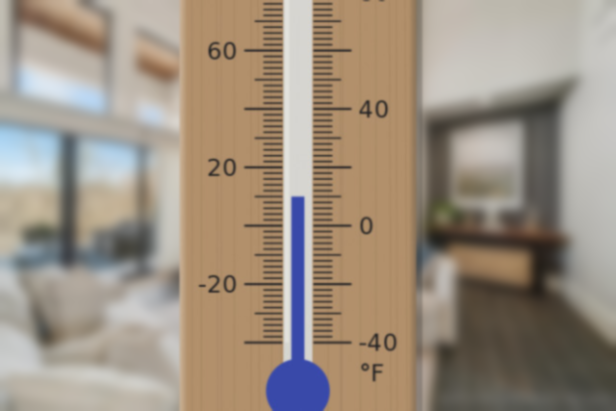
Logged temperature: 10 °F
